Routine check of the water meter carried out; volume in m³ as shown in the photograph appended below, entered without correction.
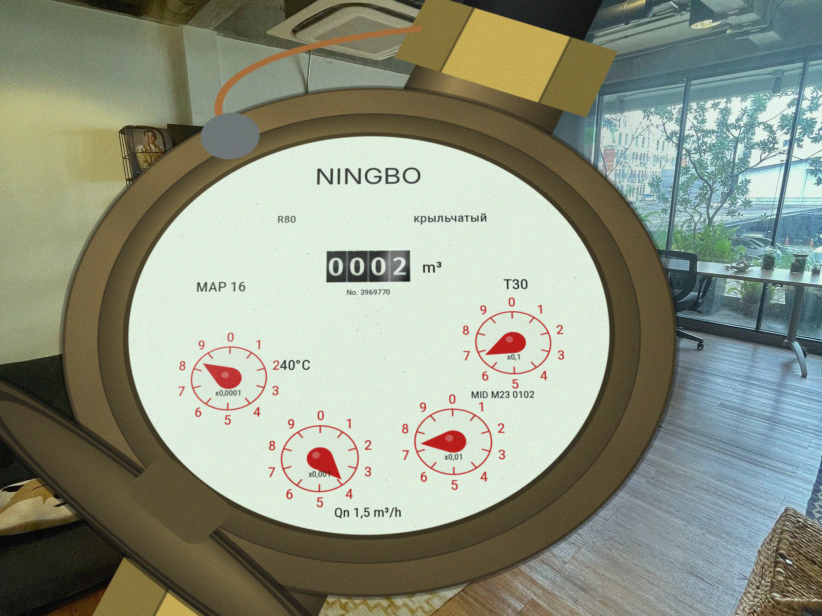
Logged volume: 2.6738 m³
